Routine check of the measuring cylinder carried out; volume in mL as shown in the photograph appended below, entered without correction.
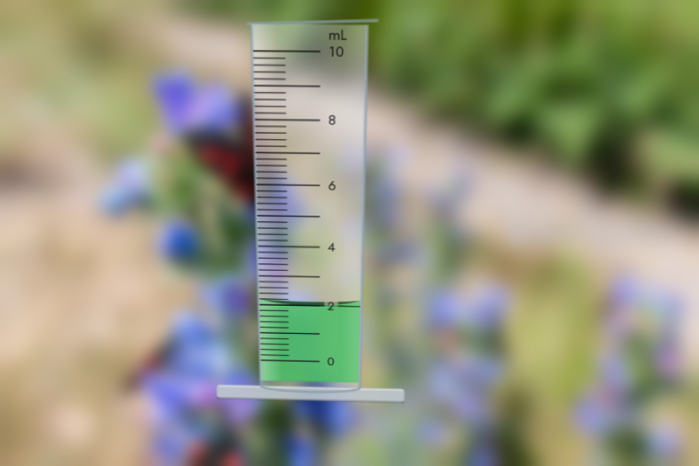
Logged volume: 2 mL
